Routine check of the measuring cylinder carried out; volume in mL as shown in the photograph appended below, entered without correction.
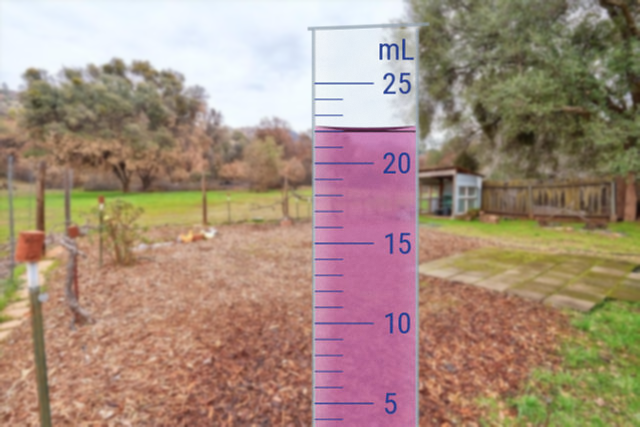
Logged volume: 22 mL
